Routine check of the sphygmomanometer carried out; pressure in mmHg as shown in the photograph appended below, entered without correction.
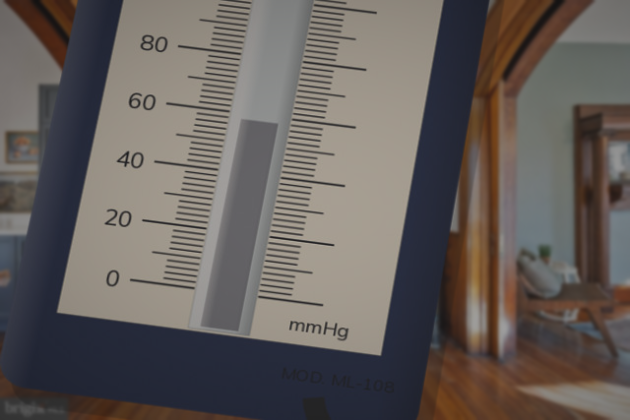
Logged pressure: 58 mmHg
